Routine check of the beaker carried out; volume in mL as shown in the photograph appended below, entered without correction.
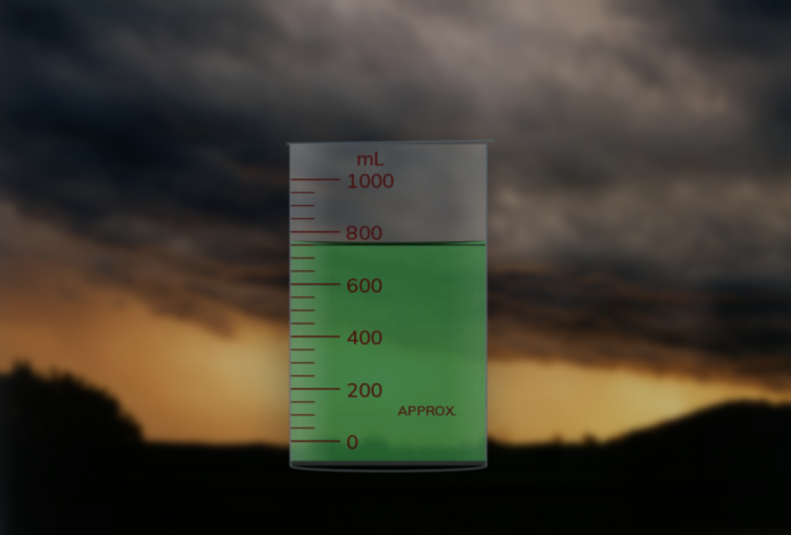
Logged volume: 750 mL
